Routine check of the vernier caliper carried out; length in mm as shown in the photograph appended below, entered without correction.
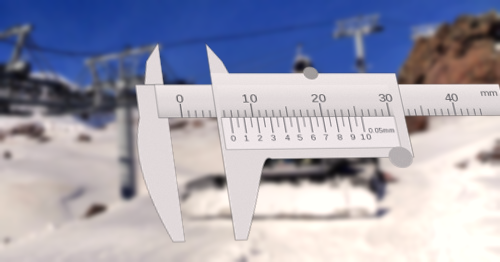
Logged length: 6.8 mm
